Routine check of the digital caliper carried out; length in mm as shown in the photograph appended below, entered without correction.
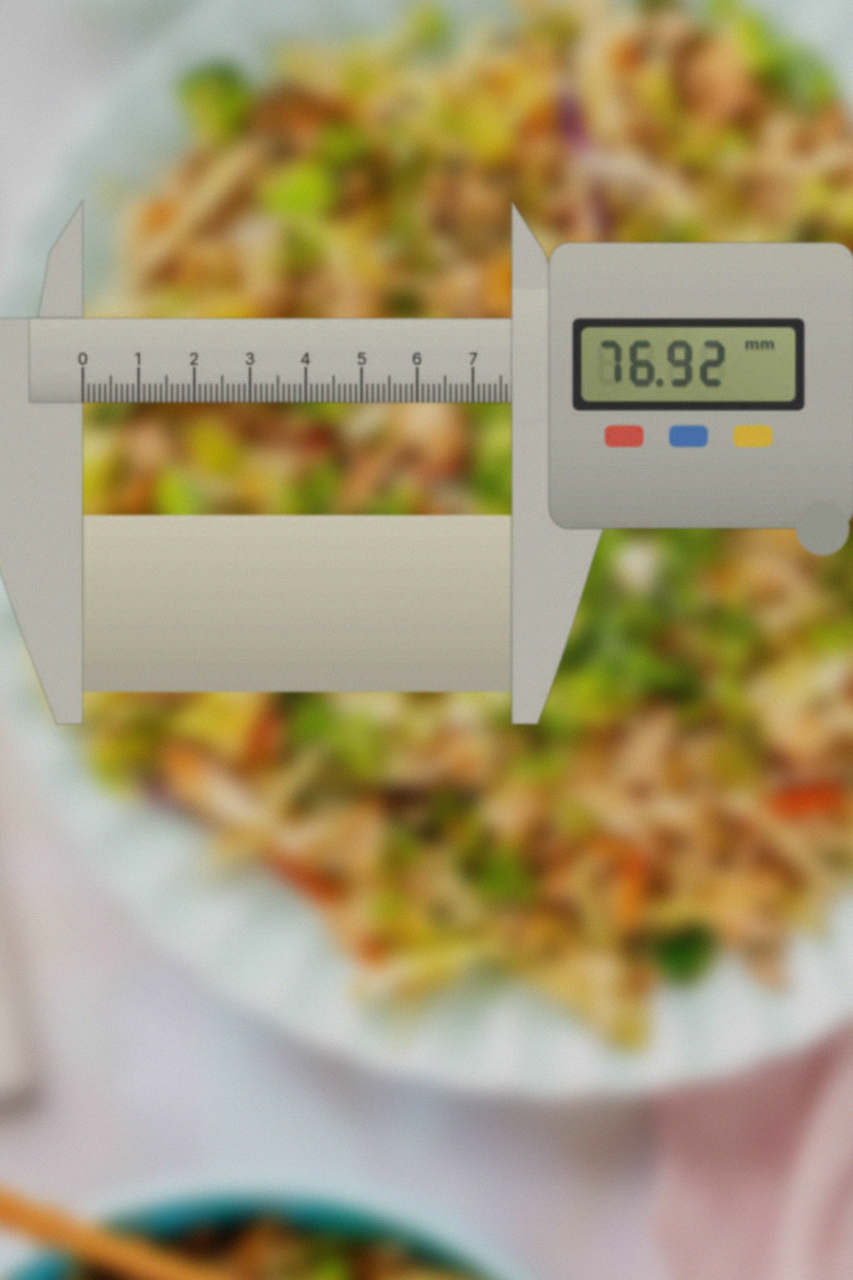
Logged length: 76.92 mm
